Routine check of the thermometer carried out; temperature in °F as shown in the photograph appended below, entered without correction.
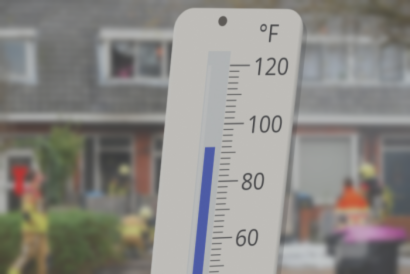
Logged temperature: 92 °F
